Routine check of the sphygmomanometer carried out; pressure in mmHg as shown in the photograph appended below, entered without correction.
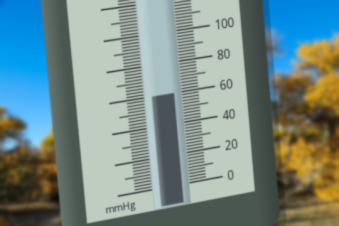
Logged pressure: 60 mmHg
